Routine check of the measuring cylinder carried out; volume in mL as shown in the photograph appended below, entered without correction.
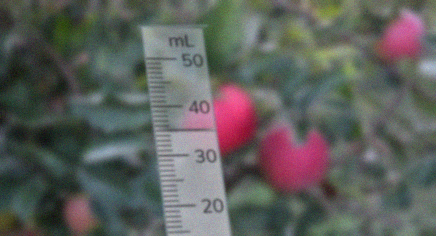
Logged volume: 35 mL
